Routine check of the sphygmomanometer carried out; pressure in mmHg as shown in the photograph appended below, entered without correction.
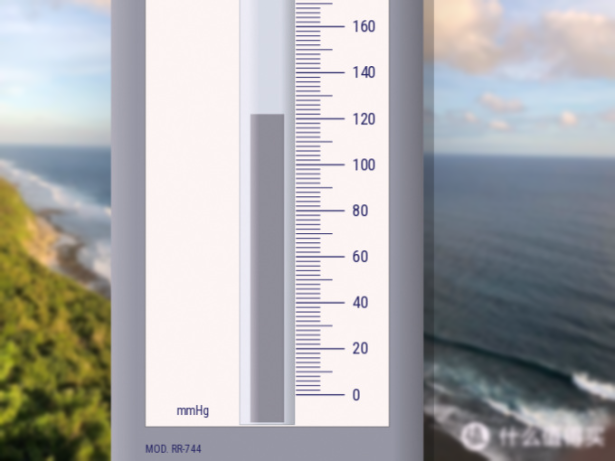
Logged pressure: 122 mmHg
